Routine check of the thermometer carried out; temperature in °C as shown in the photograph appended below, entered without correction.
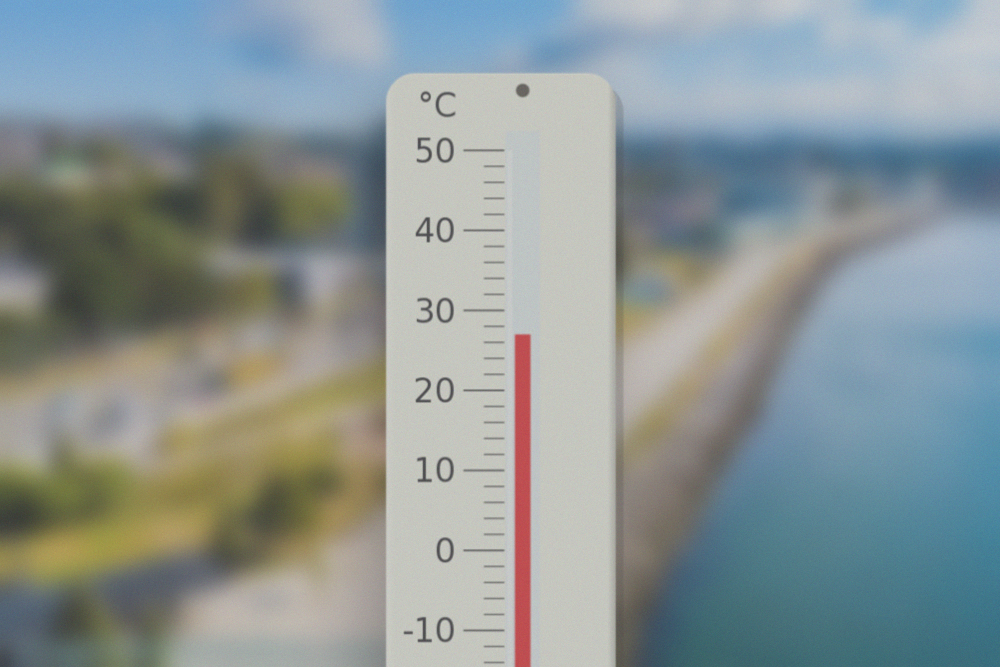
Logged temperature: 27 °C
